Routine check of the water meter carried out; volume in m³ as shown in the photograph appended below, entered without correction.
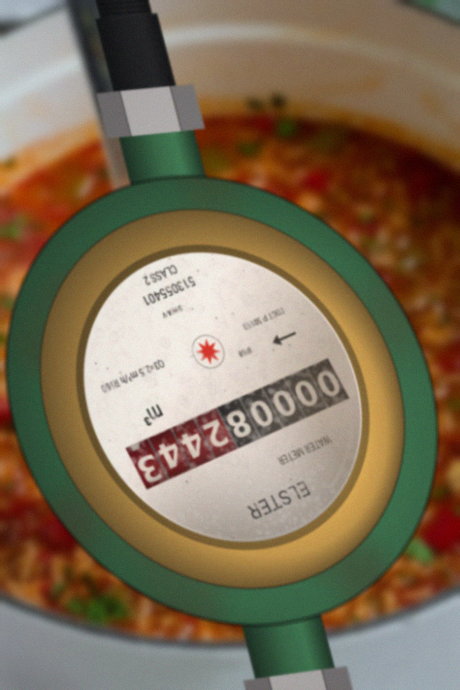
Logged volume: 8.2443 m³
